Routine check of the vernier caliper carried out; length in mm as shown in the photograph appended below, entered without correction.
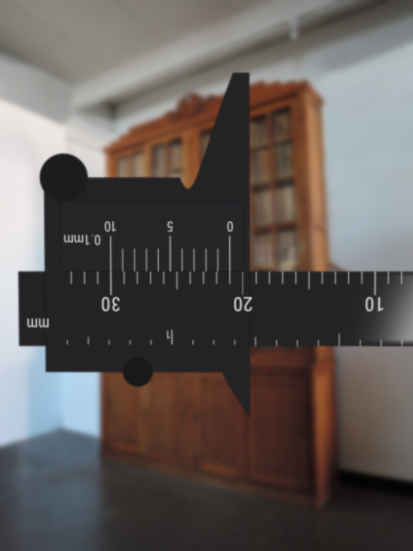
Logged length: 21.0 mm
